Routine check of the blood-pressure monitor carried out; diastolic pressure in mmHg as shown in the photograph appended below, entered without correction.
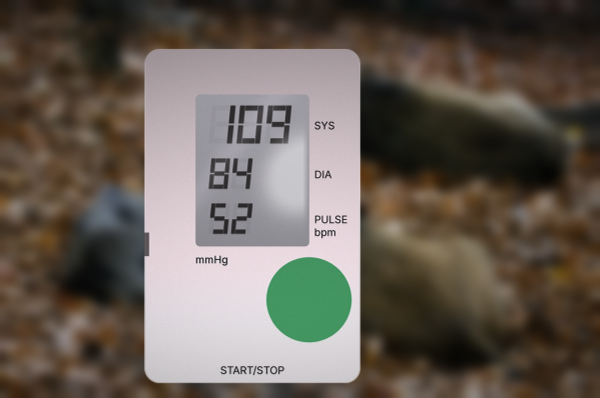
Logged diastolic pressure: 84 mmHg
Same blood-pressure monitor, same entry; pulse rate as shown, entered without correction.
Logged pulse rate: 52 bpm
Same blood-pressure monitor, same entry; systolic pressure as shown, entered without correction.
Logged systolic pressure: 109 mmHg
